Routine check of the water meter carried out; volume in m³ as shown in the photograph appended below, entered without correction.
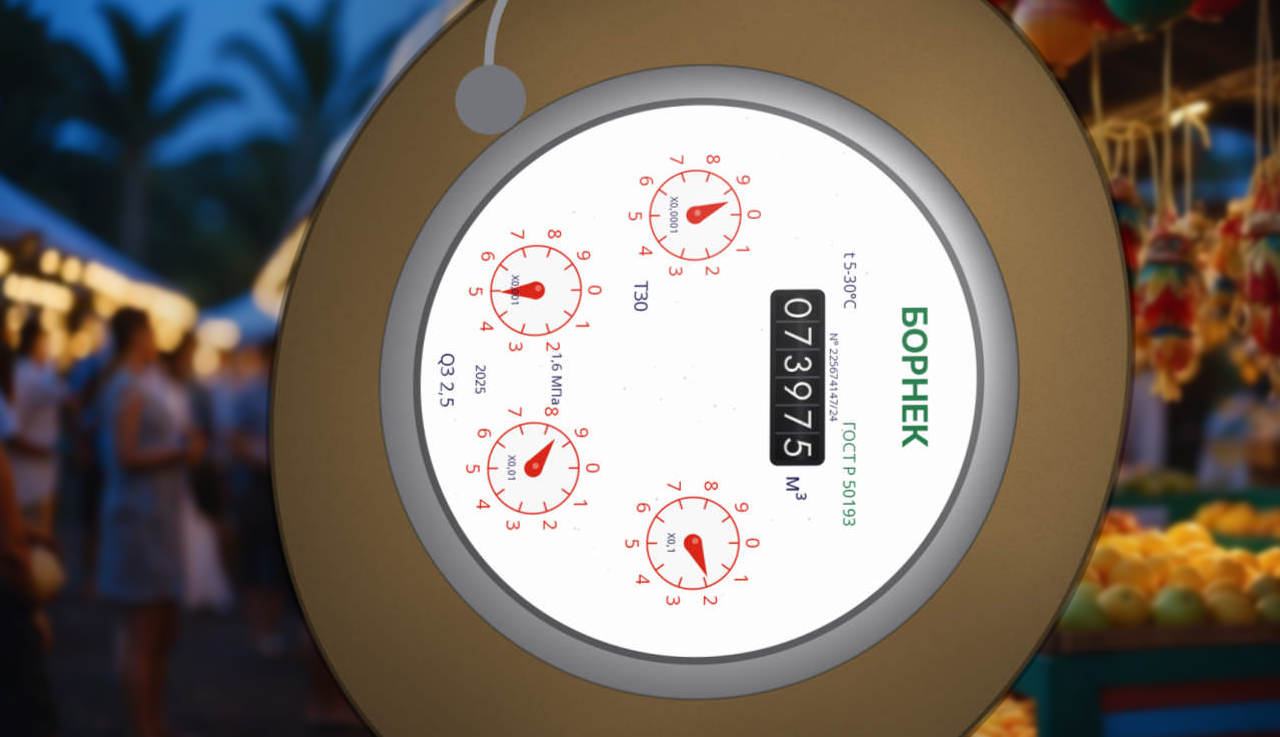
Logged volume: 73975.1849 m³
